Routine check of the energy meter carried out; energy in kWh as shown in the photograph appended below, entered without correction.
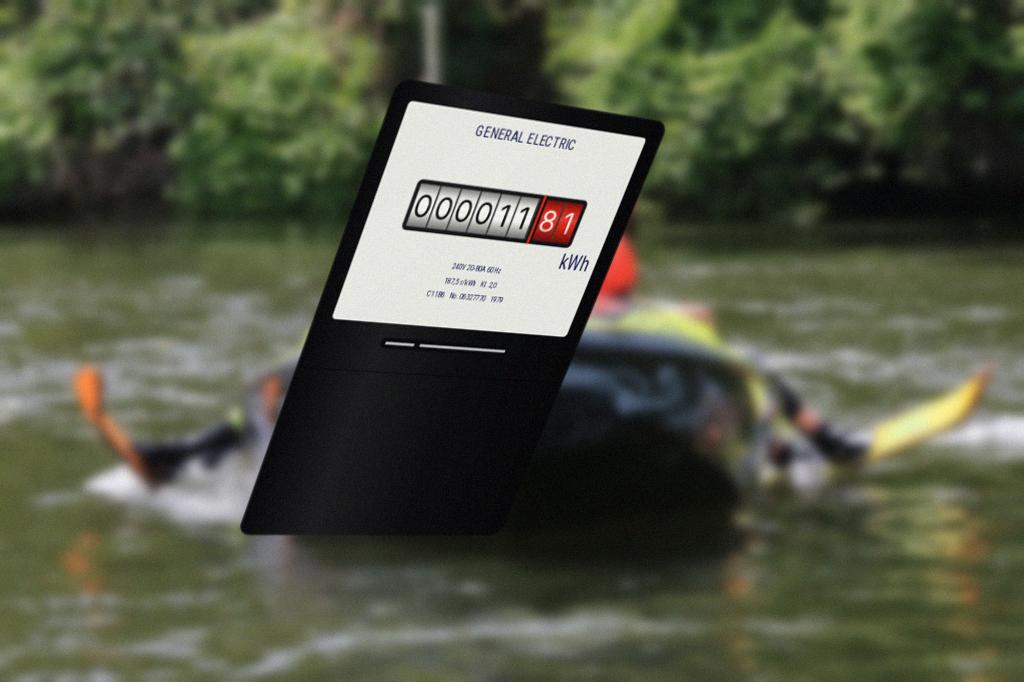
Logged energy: 11.81 kWh
